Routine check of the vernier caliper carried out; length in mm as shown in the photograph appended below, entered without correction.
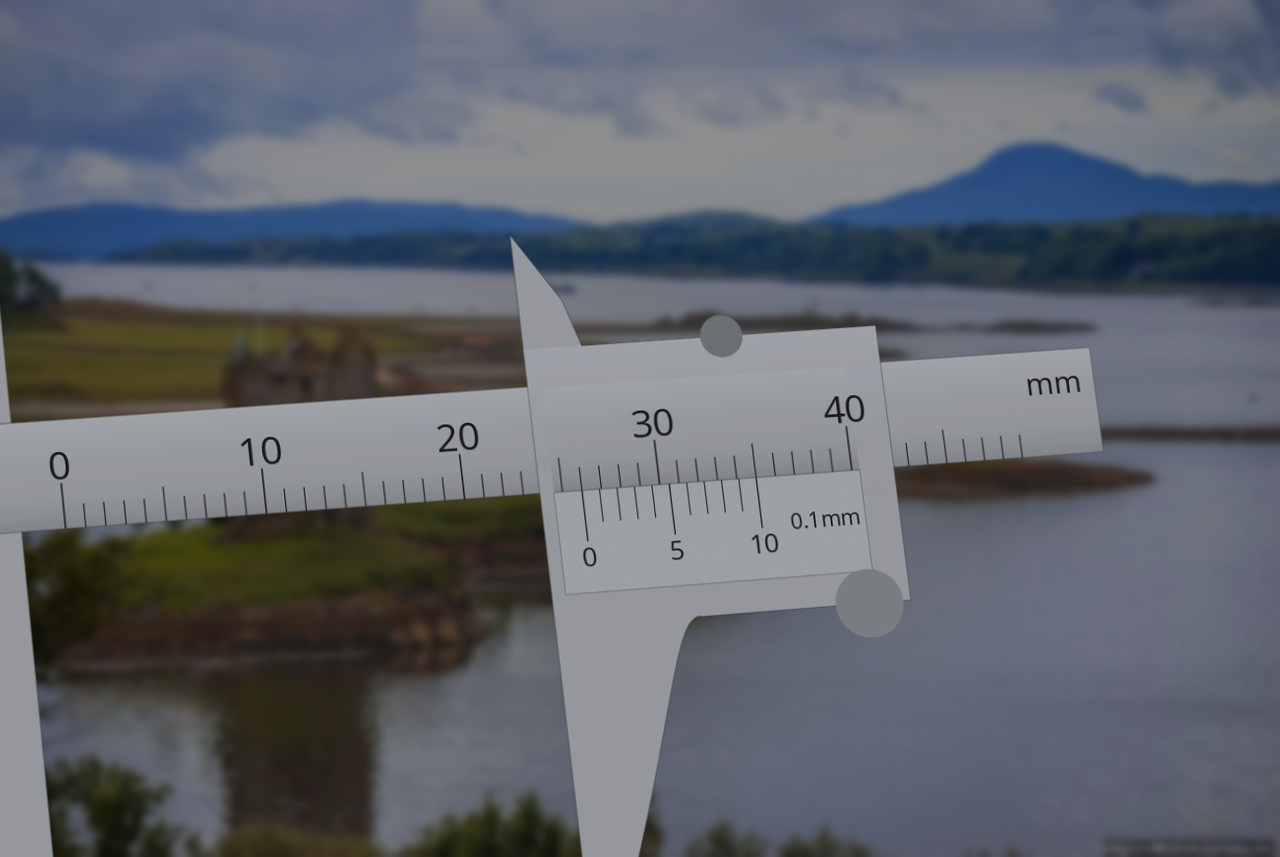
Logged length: 26.0 mm
